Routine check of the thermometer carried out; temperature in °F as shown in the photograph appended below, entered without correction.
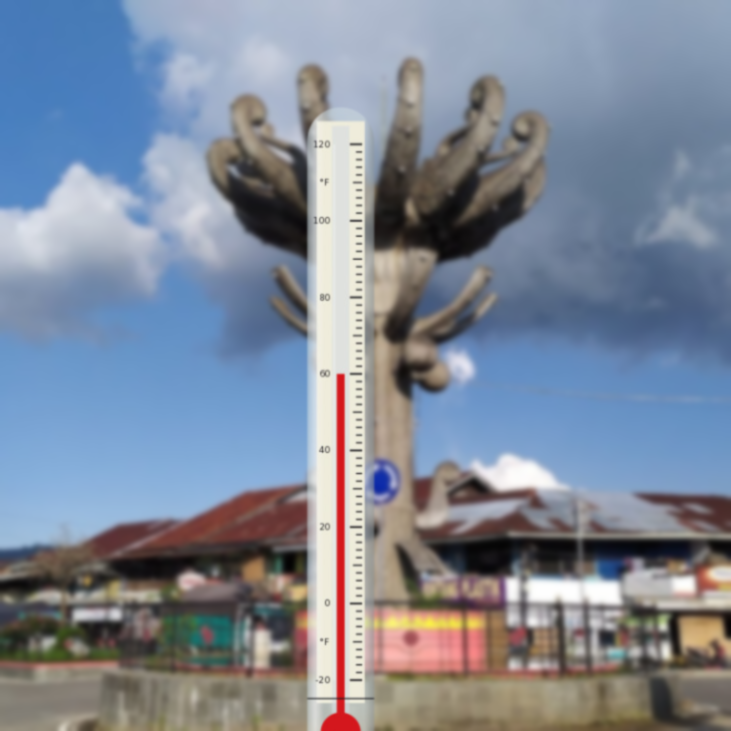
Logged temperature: 60 °F
